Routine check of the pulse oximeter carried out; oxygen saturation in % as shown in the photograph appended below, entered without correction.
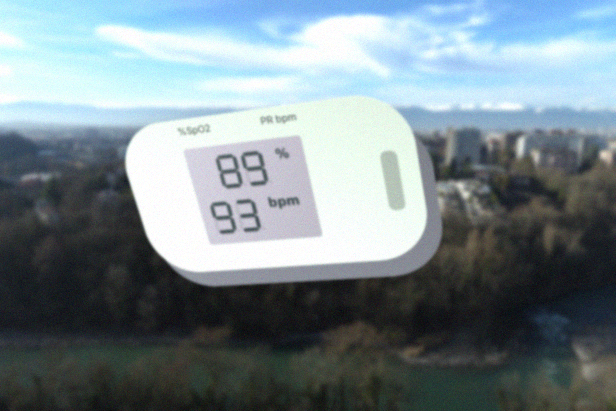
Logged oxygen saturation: 89 %
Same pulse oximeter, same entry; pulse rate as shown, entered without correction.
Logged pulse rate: 93 bpm
